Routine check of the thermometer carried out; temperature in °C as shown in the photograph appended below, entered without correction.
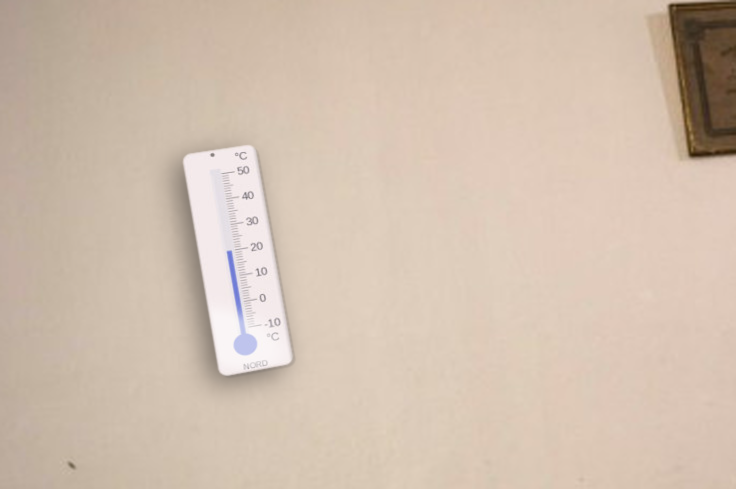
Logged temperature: 20 °C
